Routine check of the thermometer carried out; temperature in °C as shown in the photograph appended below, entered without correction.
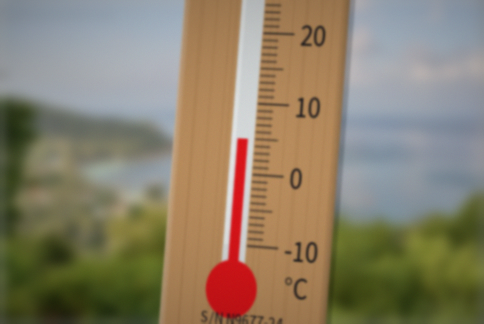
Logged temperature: 5 °C
